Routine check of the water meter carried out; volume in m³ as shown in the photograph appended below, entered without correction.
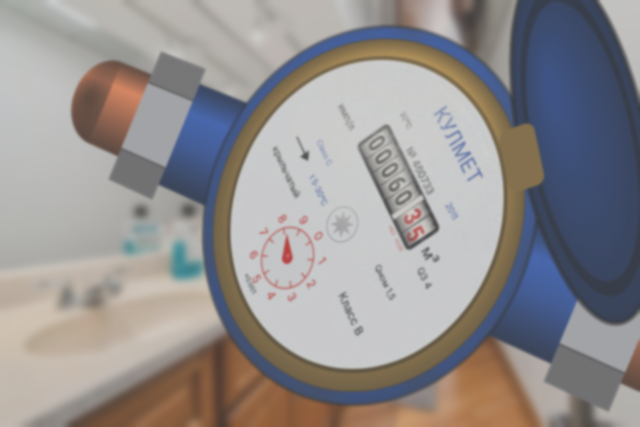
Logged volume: 60.348 m³
